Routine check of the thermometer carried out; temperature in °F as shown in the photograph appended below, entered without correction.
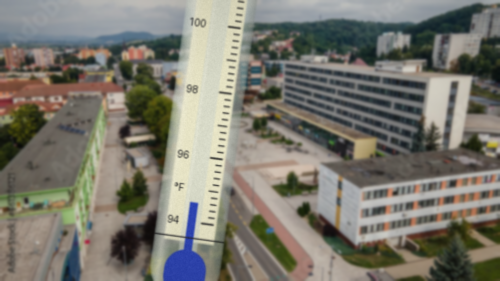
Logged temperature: 94.6 °F
